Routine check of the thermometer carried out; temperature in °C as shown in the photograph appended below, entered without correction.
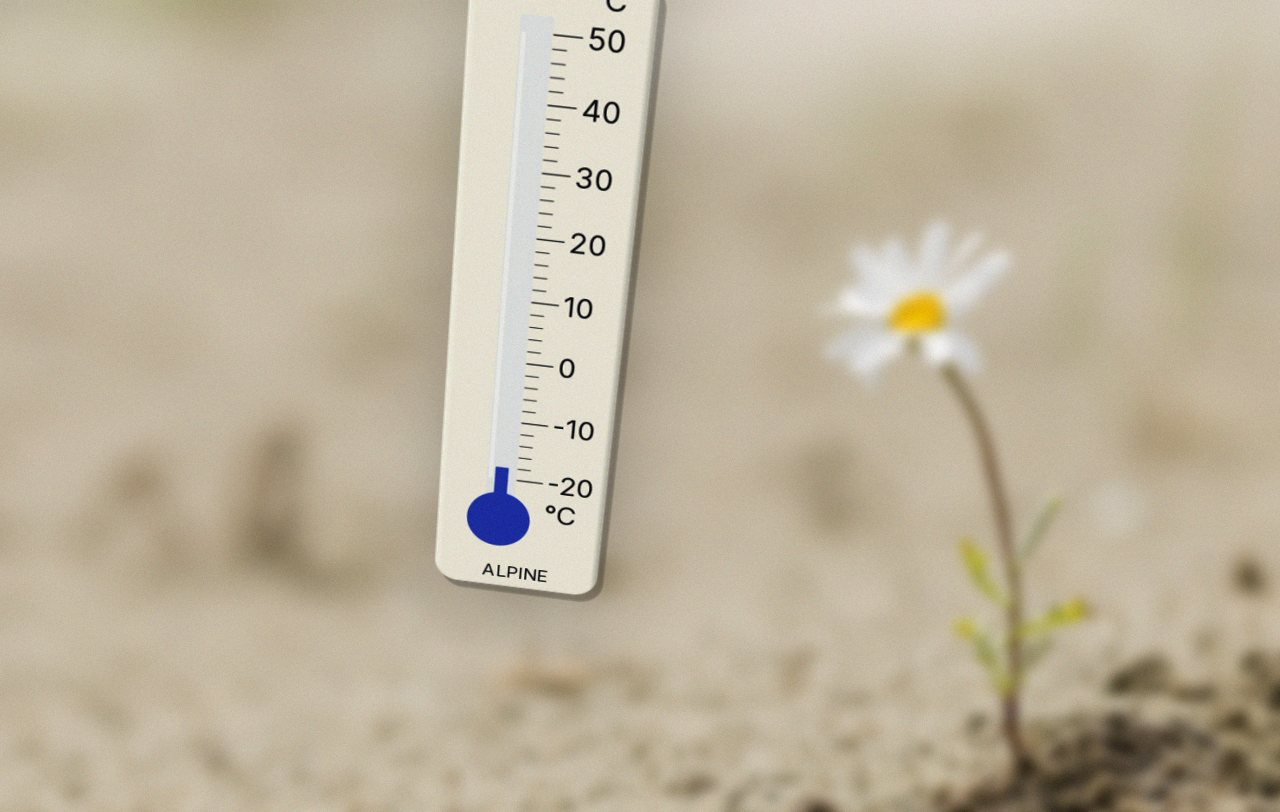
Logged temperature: -18 °C
